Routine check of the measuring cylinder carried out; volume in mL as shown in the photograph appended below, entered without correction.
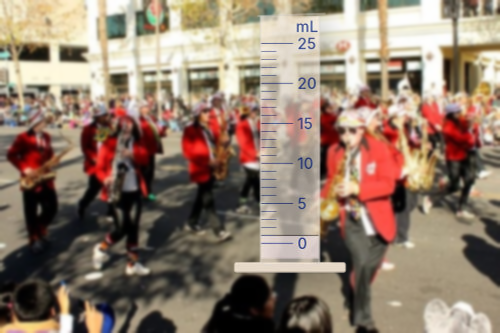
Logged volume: 1 mL
